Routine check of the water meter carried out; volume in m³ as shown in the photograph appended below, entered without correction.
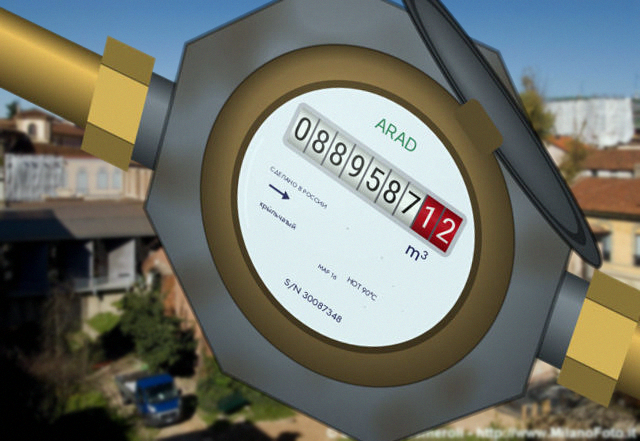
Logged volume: 889587.12 m³
